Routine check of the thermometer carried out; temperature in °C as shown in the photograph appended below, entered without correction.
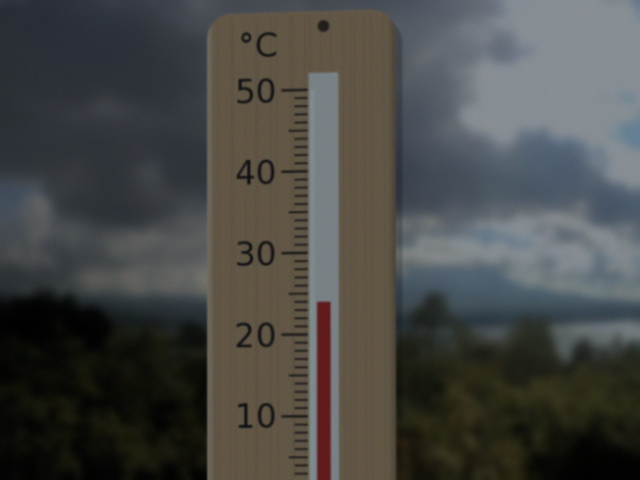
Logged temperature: 24 °C
